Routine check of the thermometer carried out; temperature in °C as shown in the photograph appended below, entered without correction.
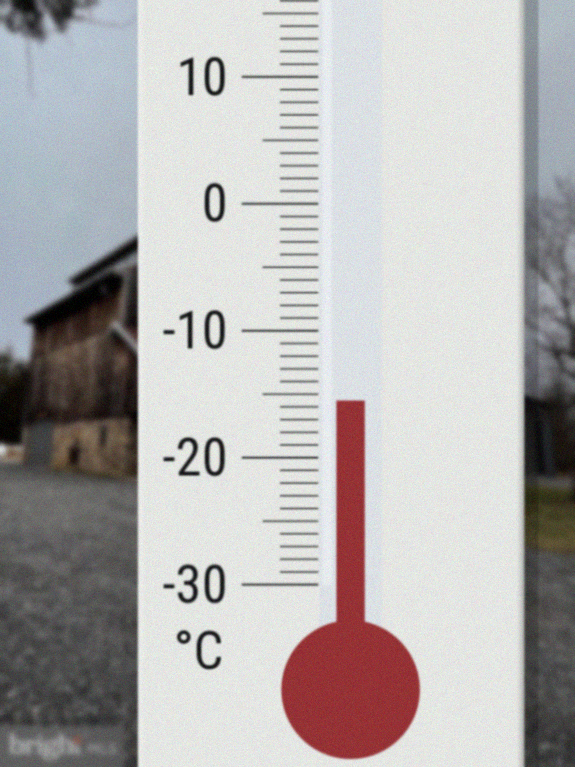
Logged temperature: -15.5 °C
